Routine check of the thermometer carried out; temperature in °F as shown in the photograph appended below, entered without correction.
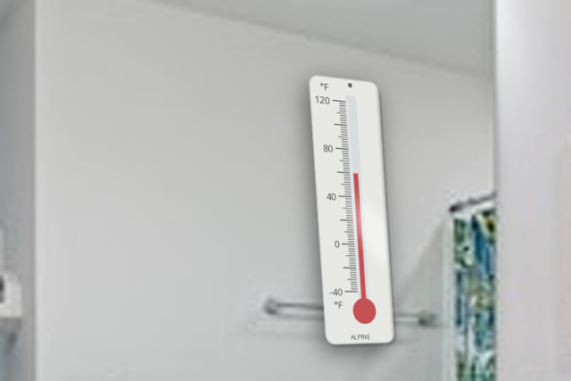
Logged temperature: 60 °F
